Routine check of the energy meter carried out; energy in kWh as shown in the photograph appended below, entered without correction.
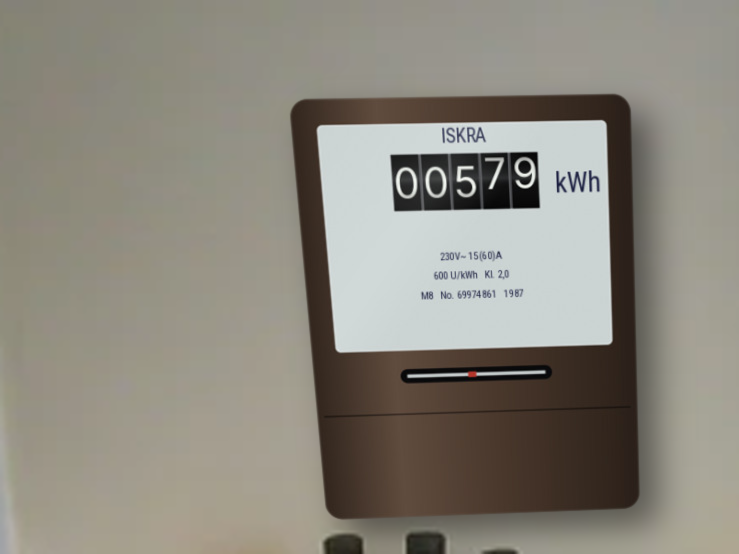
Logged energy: 579 kWh
